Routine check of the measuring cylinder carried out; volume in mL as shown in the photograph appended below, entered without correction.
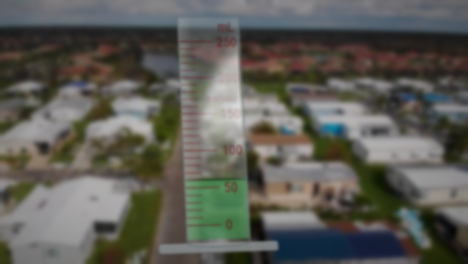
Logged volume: 60 mL
